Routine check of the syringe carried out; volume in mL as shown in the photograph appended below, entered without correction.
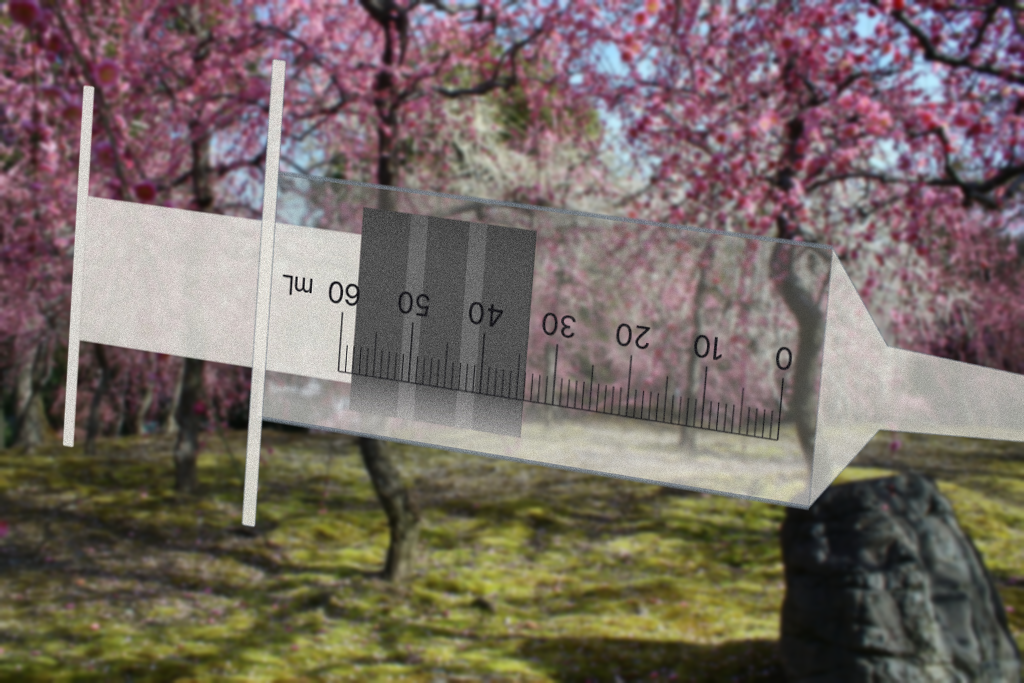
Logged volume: 34 mL
